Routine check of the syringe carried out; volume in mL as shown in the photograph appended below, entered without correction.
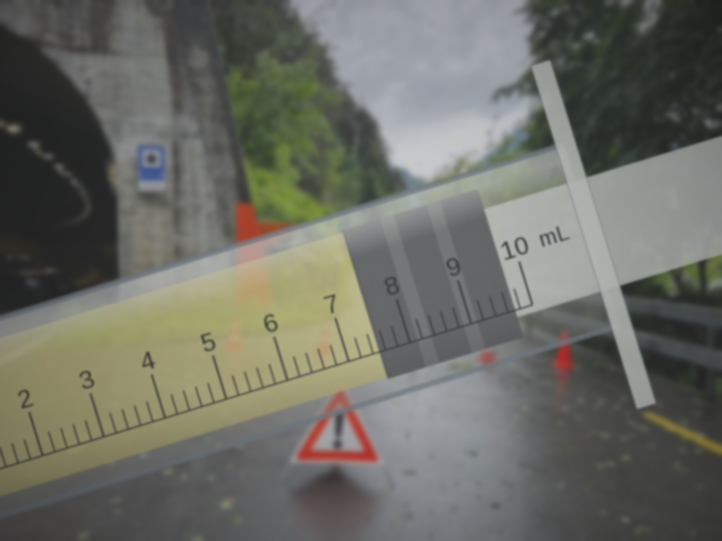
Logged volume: 7.5 mL
